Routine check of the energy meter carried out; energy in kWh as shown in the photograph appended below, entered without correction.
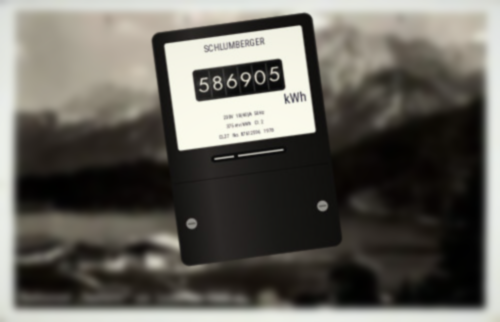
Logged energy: 586905 kWh
